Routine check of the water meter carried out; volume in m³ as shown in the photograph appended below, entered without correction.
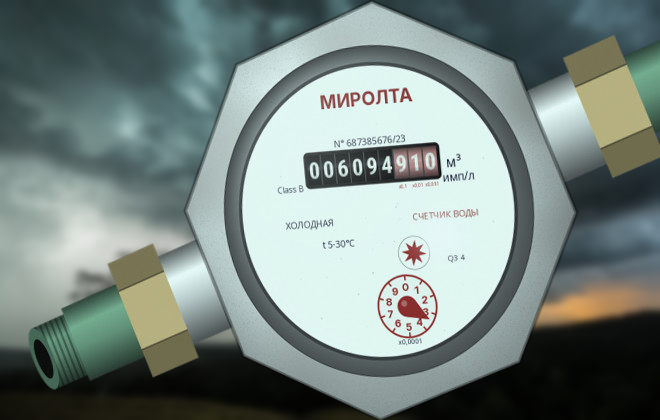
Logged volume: 6094.9103 m³
